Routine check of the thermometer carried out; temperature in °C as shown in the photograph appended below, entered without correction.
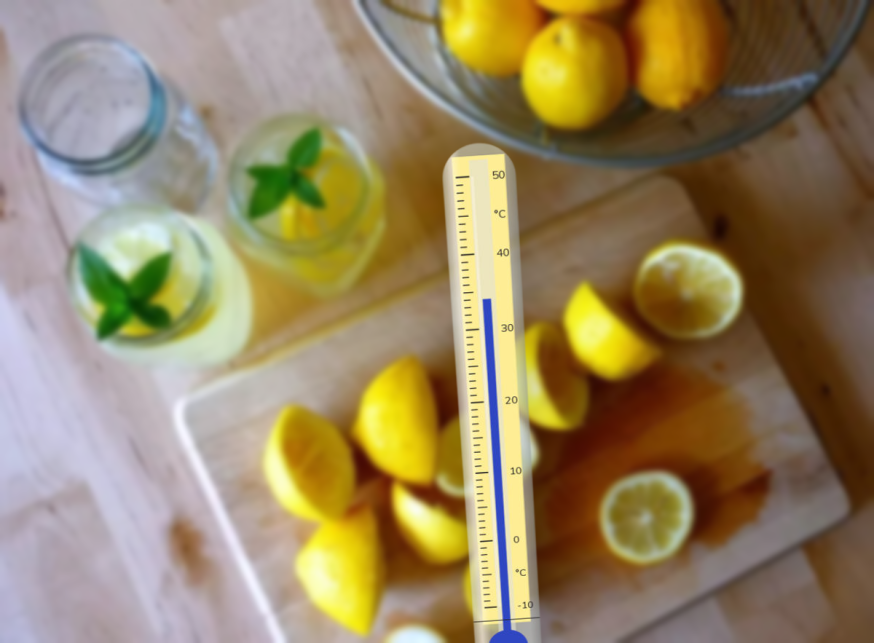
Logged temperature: 34 °C
